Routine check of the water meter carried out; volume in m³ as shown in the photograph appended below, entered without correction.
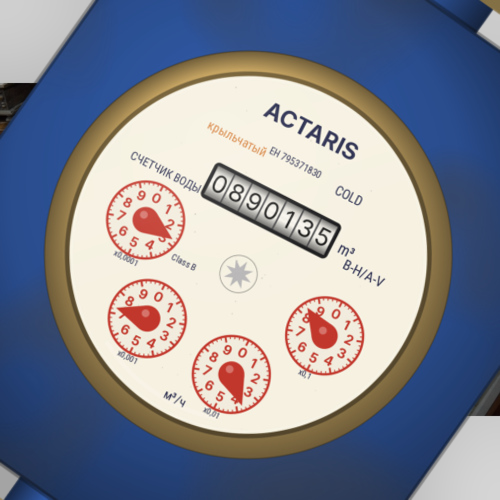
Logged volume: 890135.8372 m³
